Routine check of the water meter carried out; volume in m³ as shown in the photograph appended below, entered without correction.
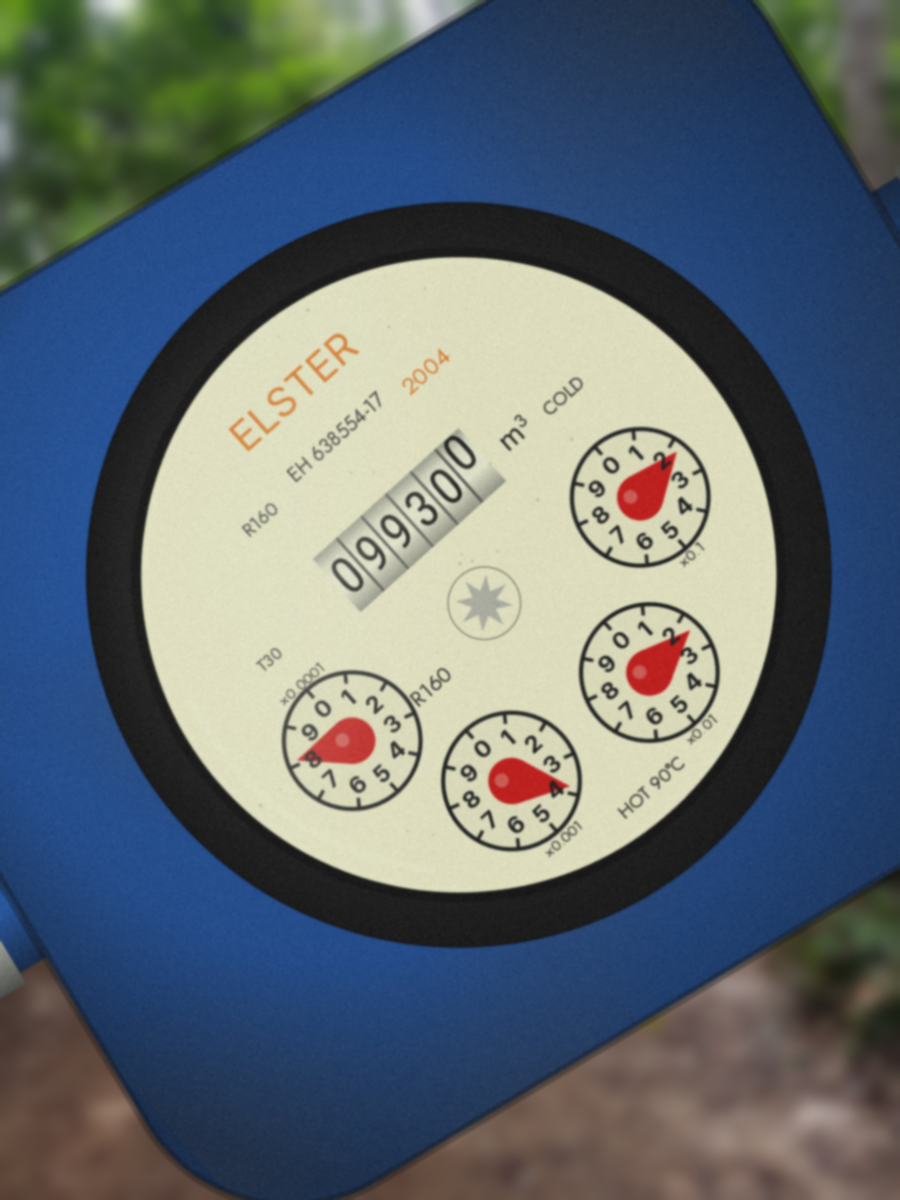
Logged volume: 99300.2238 m³
